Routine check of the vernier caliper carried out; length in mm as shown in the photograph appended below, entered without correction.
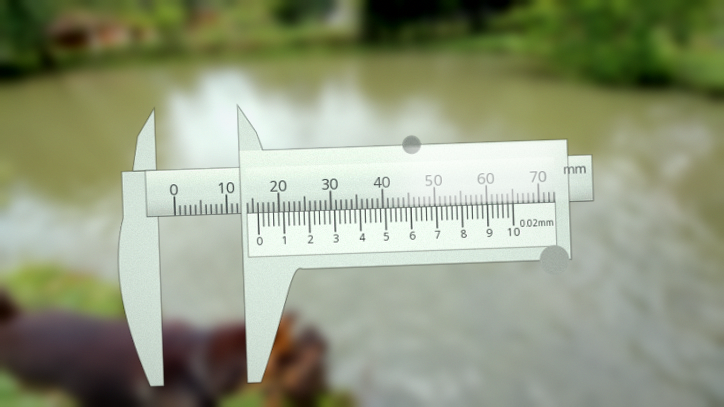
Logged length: 16.0 mm
